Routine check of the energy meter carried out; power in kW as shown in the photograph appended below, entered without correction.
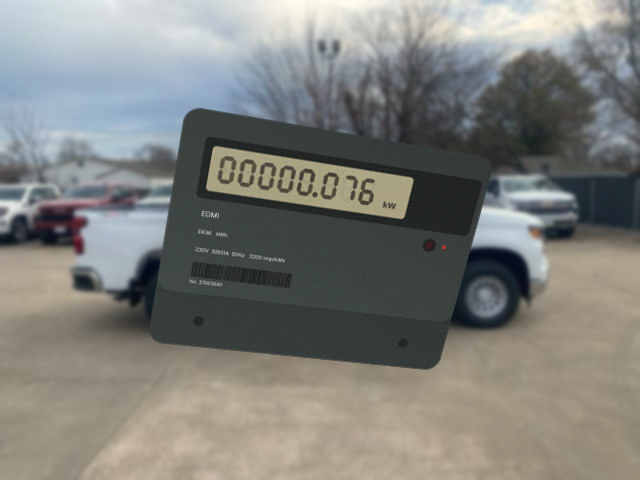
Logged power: 0.076 kW
